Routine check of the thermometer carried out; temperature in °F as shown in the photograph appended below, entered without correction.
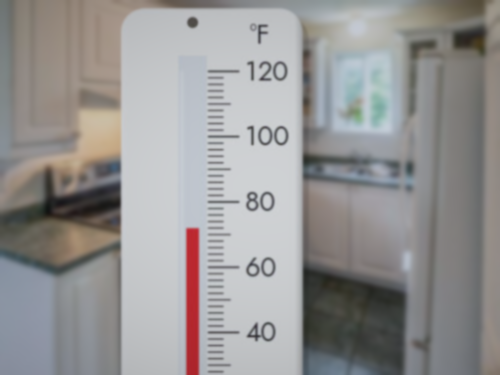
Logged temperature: 72 °F
